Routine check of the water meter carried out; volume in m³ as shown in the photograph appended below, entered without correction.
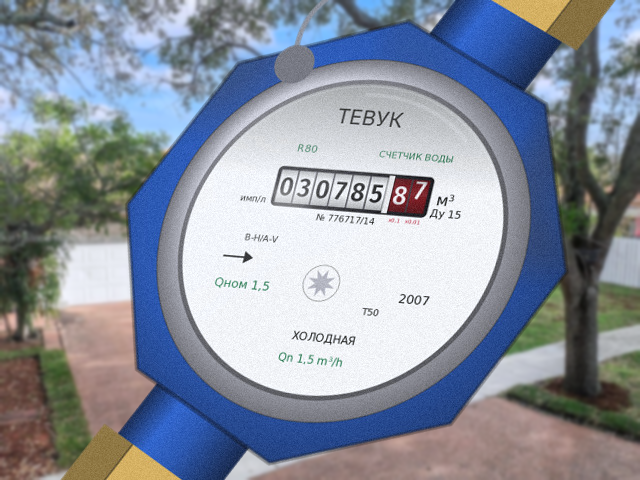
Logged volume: 30785.87 m³
